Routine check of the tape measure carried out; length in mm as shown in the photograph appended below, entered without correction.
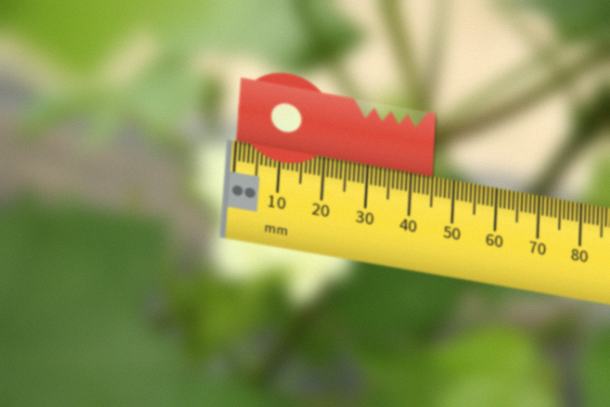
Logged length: 45 mm
